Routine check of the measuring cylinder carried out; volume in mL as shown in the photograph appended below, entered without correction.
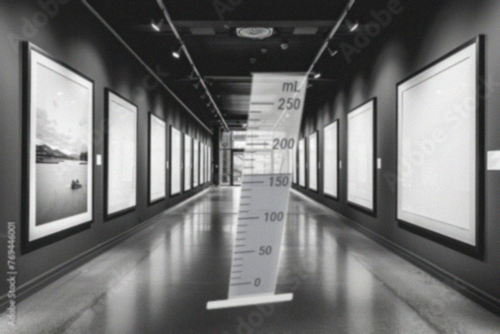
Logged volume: 160 mL
